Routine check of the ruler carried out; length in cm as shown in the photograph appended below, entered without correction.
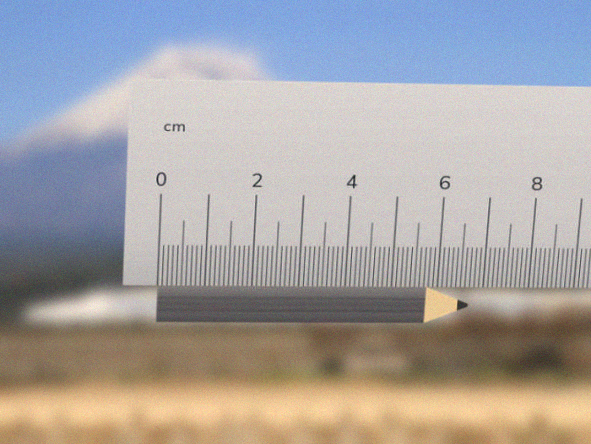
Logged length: 6.7 cm
